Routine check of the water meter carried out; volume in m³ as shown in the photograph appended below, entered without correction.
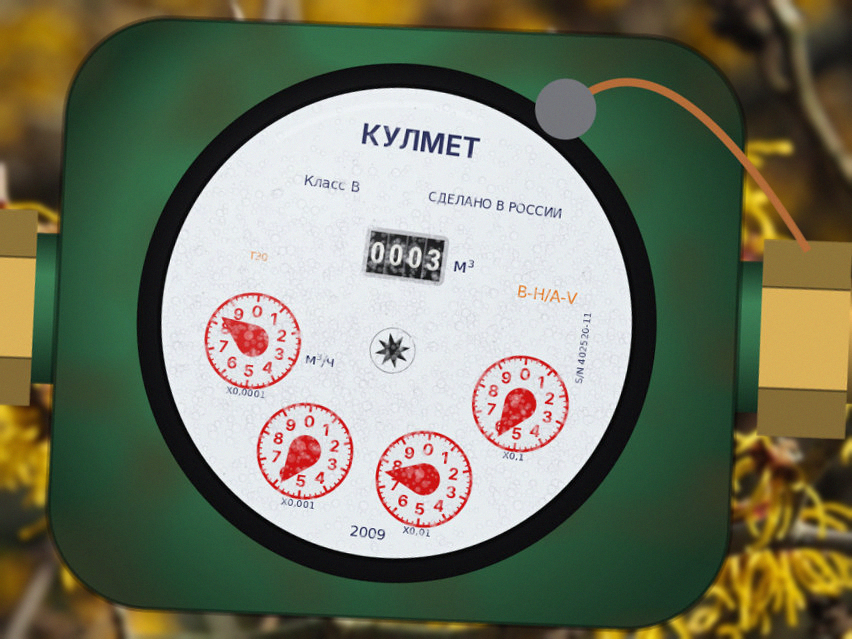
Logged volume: 3.5758 m³
